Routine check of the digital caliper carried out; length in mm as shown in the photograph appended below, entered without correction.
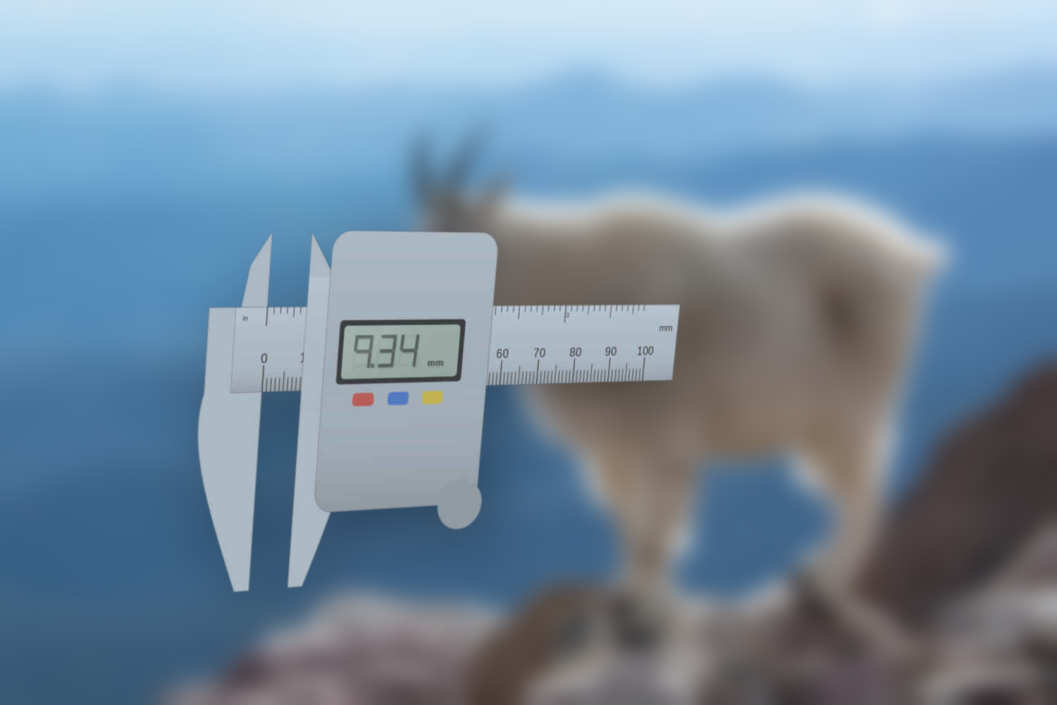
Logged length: 9.34 mm
